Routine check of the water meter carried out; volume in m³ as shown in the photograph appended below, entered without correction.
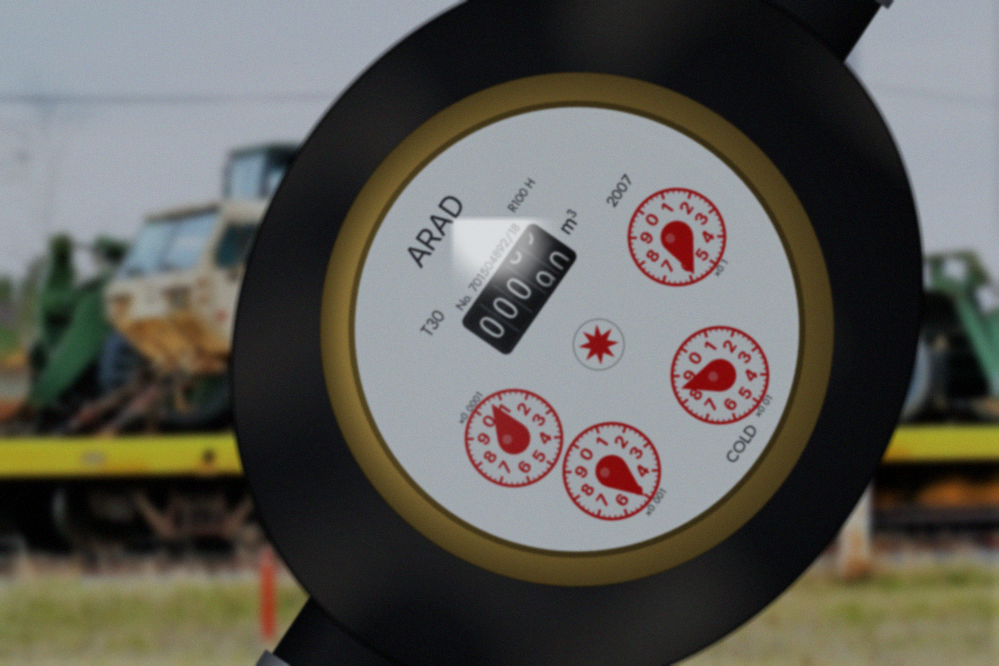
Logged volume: 89.5850 m³
